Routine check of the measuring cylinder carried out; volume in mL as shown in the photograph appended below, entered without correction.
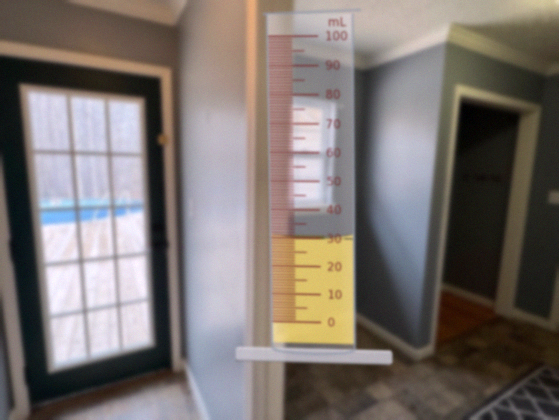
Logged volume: 30 mL
